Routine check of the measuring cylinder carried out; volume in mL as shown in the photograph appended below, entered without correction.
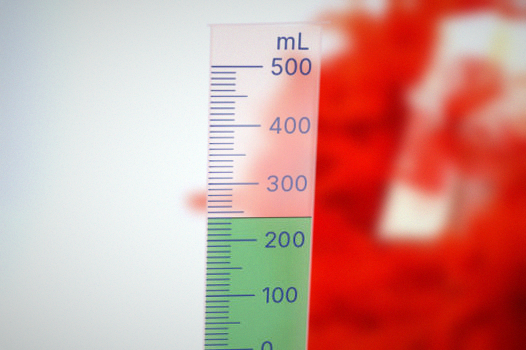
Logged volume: 240 mL
